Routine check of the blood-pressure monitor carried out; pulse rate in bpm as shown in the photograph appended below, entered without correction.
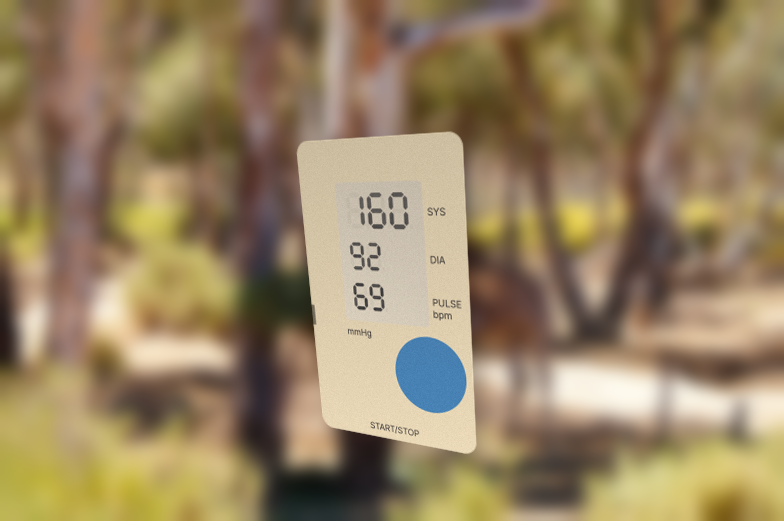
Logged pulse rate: 69 bpm
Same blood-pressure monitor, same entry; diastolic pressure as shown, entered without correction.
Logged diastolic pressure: 92 mmHg
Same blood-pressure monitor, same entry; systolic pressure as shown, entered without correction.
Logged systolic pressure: 160 mmHg
